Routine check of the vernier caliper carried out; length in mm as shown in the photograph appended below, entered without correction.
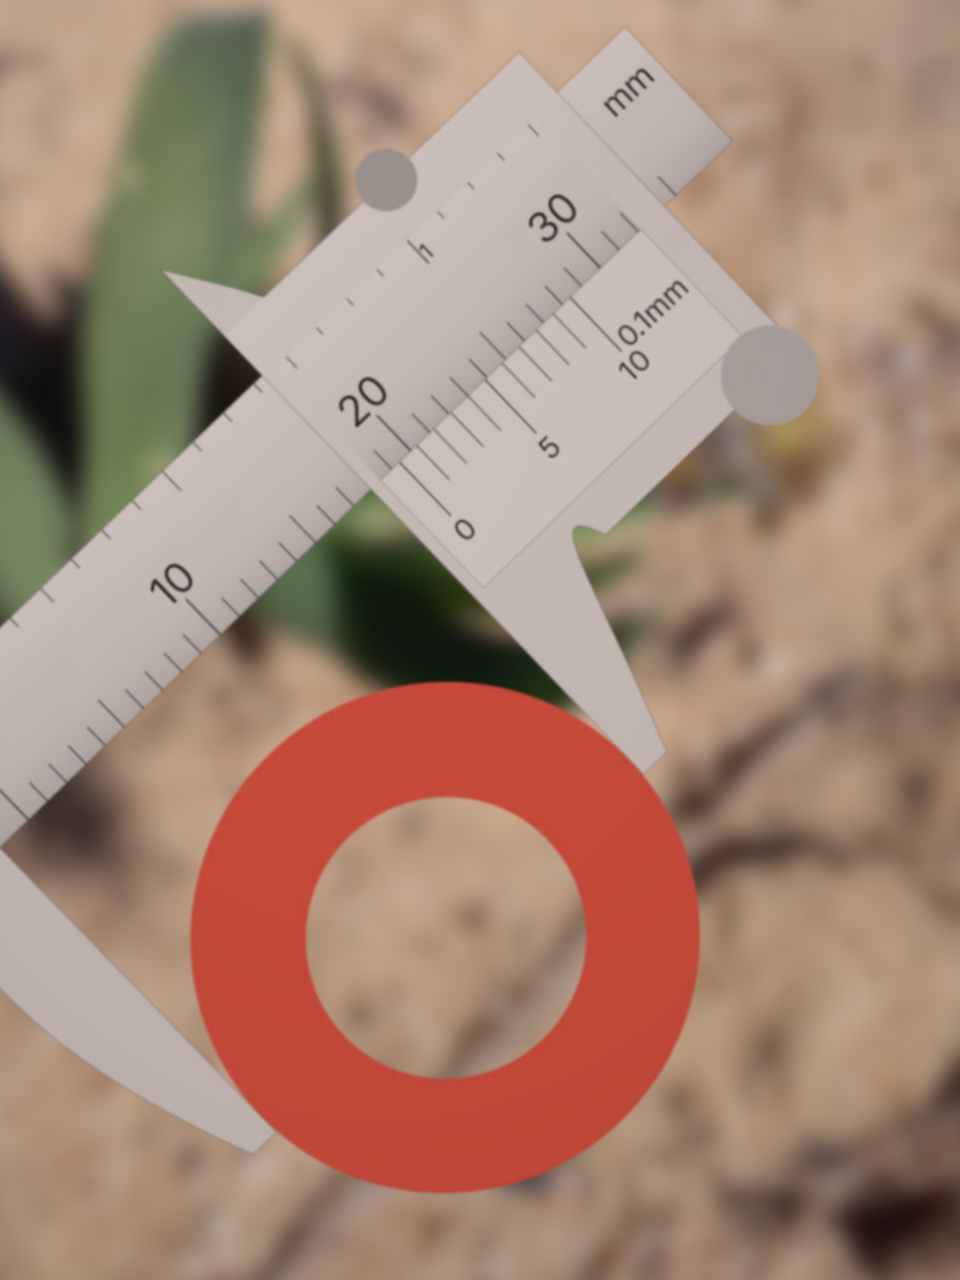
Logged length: 19.4 mm
